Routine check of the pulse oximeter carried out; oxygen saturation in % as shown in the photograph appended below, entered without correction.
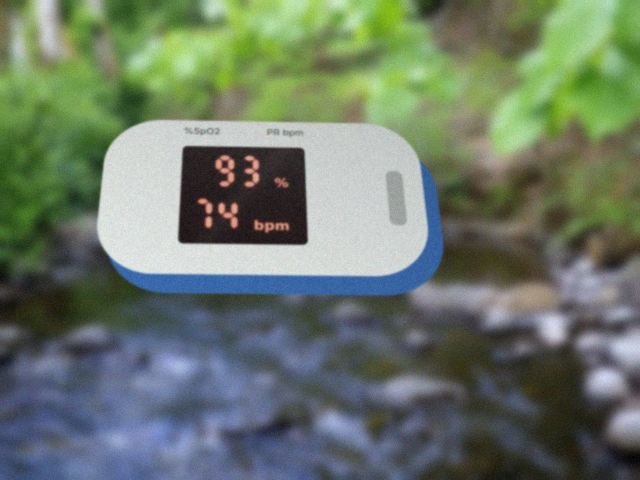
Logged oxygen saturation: 93 %
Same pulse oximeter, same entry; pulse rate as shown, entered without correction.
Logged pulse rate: 74 bpm
